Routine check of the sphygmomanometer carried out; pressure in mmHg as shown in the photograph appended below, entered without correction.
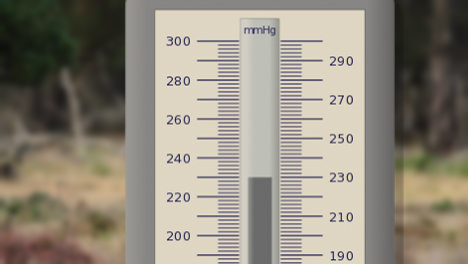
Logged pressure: 230 mmHg
